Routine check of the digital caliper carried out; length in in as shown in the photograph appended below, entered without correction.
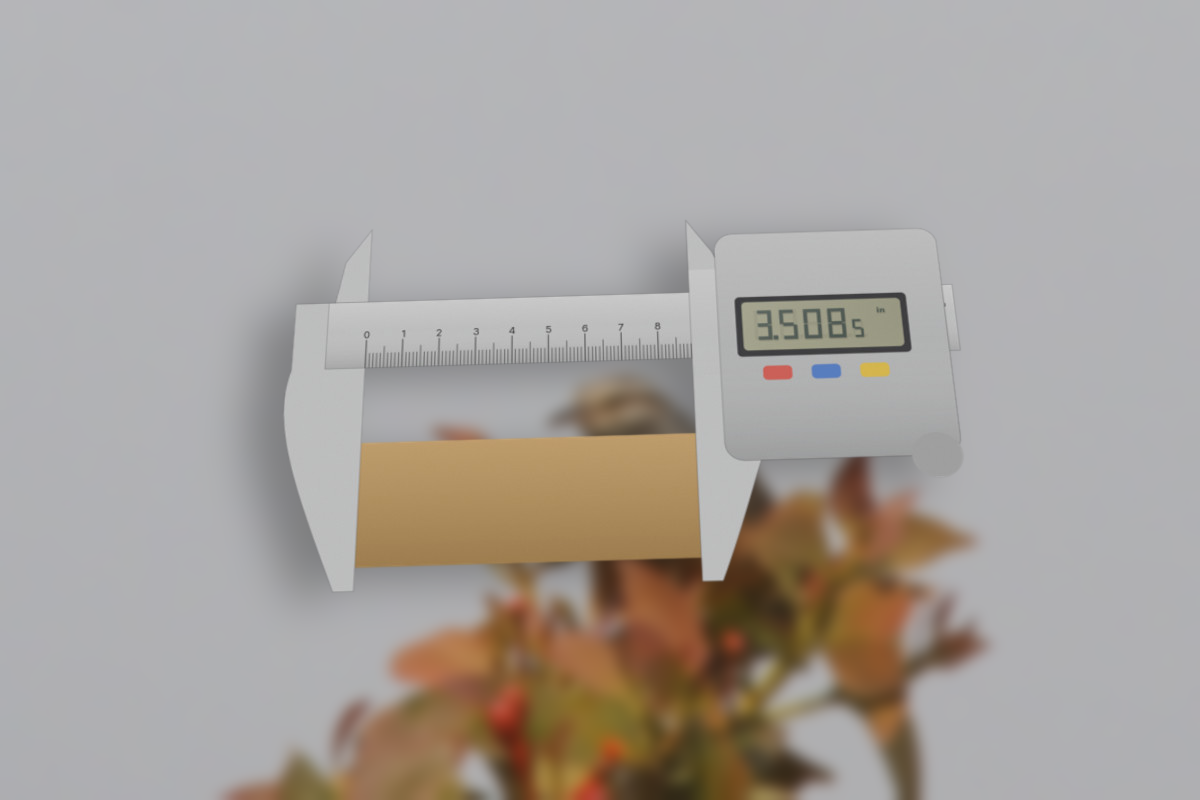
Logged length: 3.5085 in
